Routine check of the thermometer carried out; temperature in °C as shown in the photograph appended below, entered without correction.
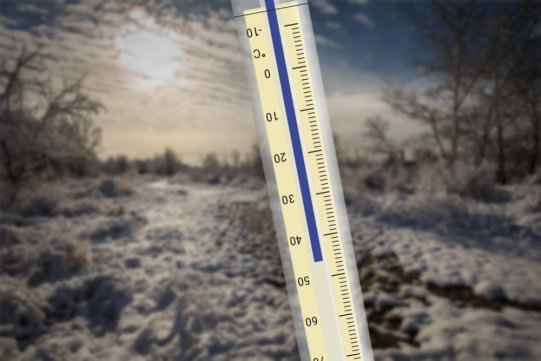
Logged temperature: 46 °C
